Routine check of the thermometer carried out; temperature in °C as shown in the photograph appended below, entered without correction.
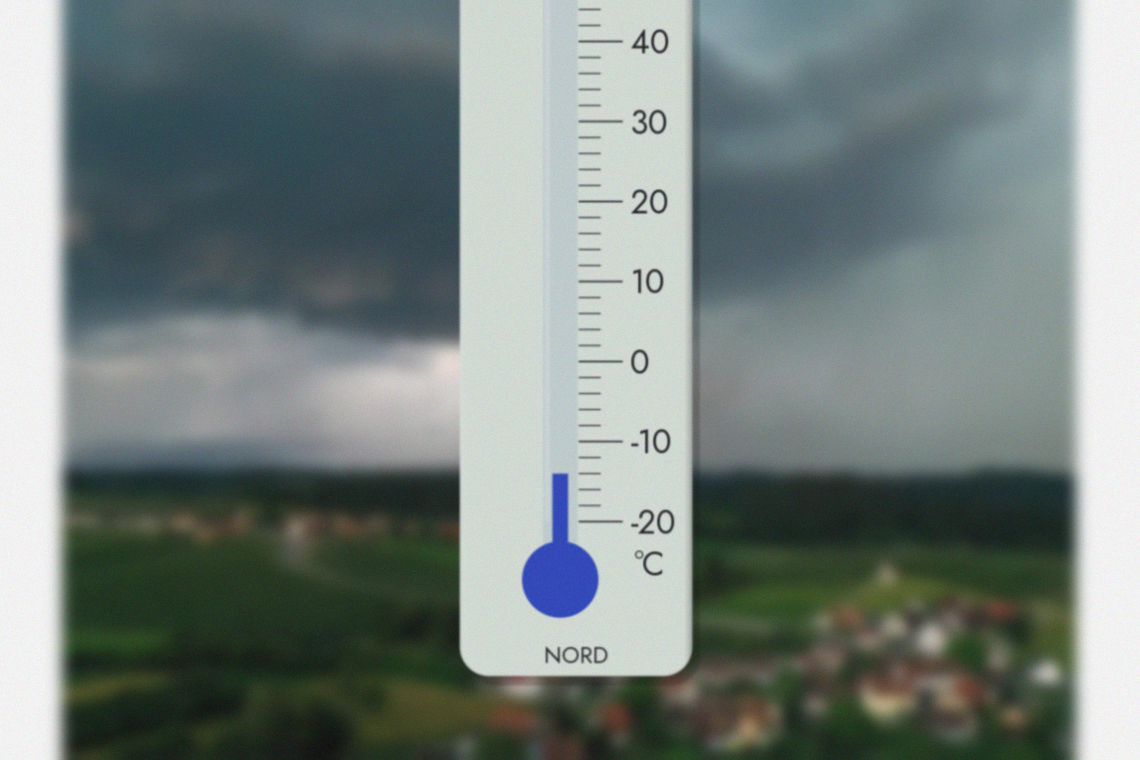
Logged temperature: -14 °C
